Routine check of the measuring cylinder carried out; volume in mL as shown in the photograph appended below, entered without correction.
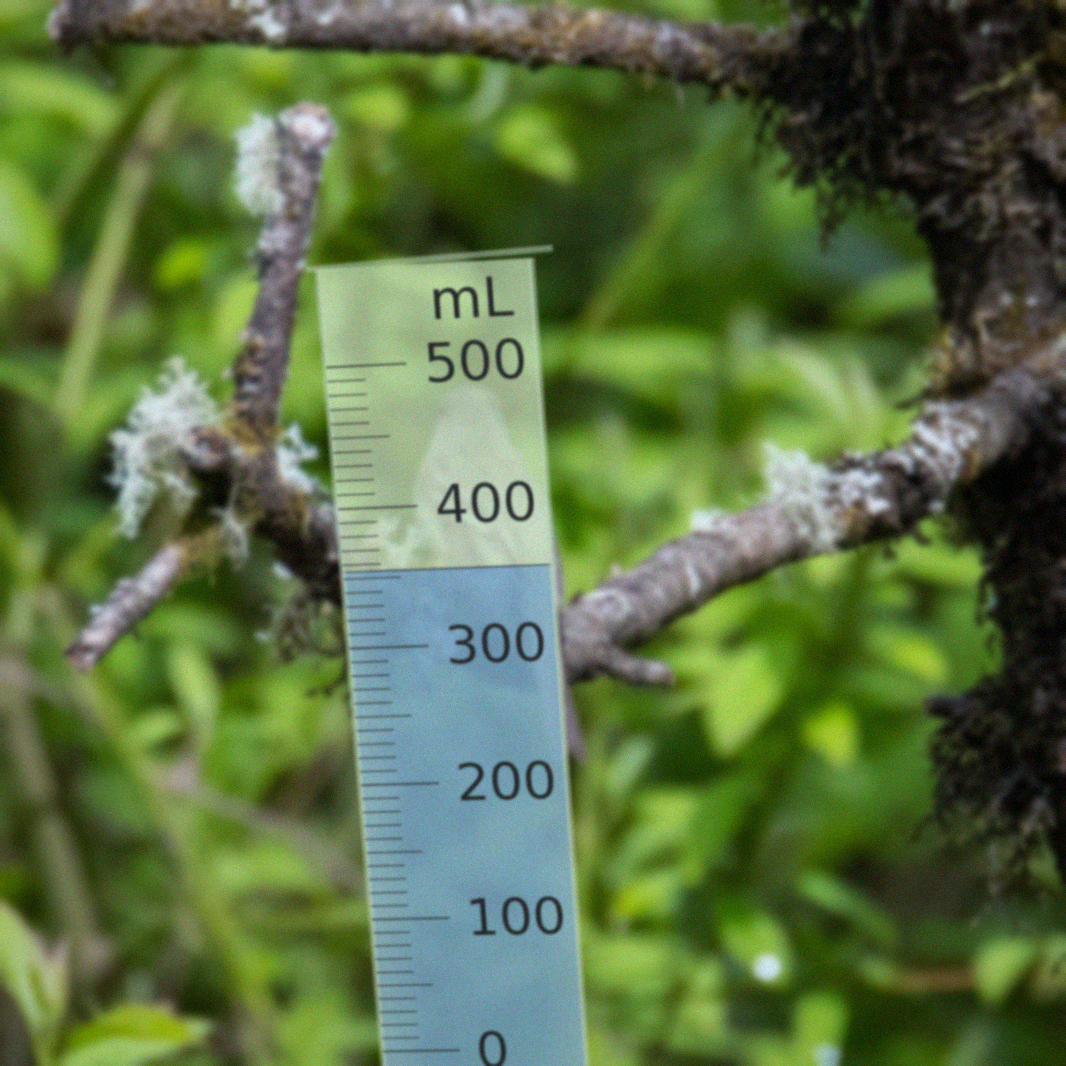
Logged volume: 355 mL
